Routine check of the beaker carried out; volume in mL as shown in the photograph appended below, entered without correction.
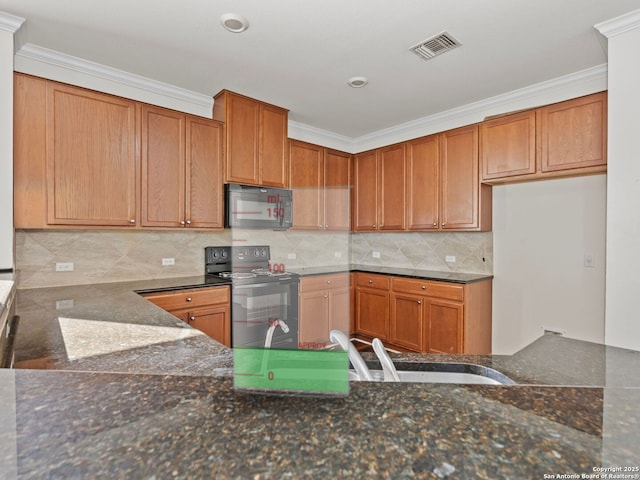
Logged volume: 25 mL
